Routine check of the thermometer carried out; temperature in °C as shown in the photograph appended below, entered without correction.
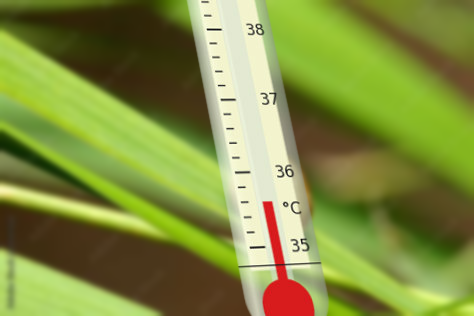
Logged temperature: 35.6 °C
